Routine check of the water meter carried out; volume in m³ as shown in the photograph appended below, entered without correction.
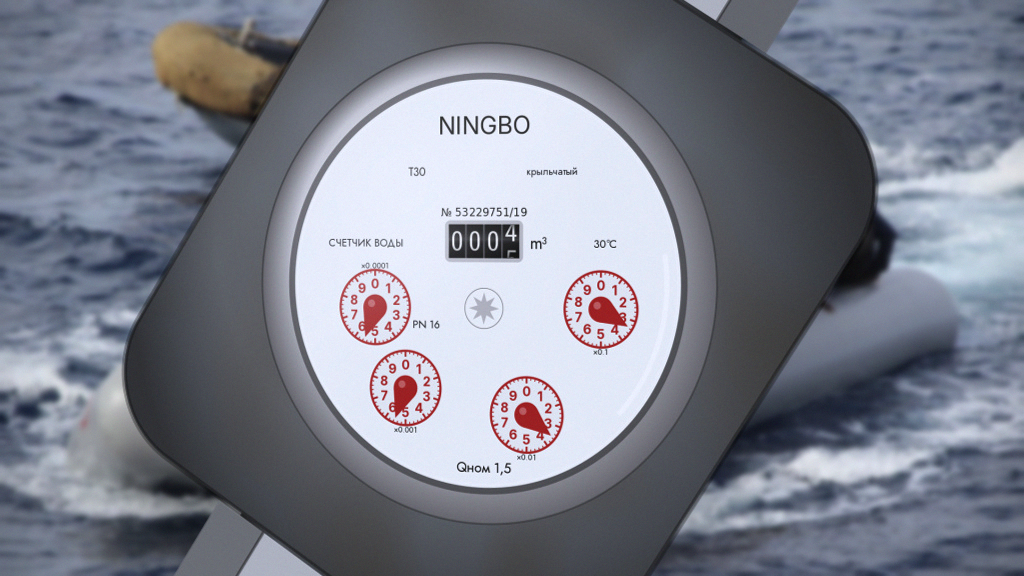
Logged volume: 4.3355 m³
